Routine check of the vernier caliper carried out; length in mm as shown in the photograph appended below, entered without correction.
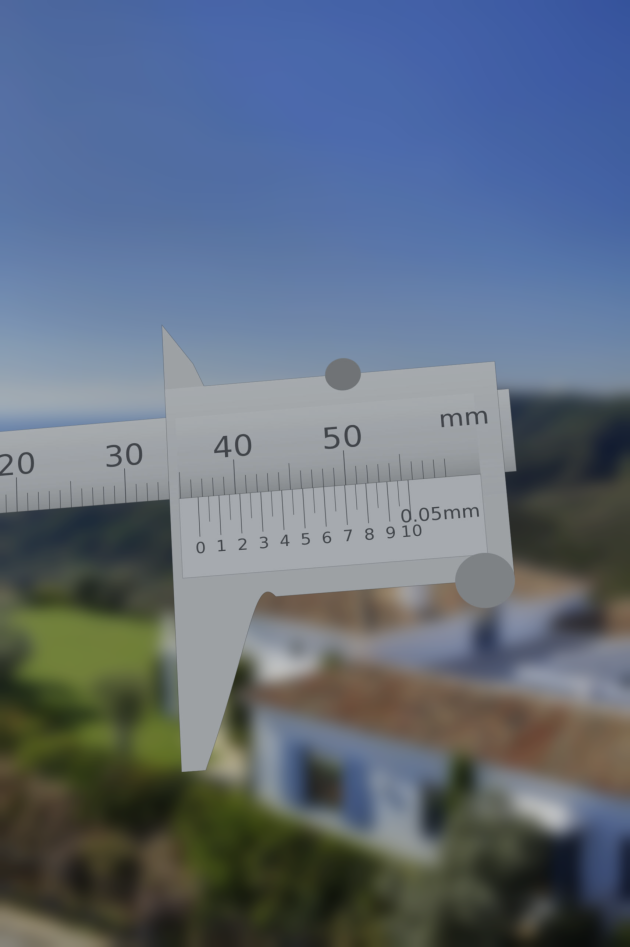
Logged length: 36.6 mm
